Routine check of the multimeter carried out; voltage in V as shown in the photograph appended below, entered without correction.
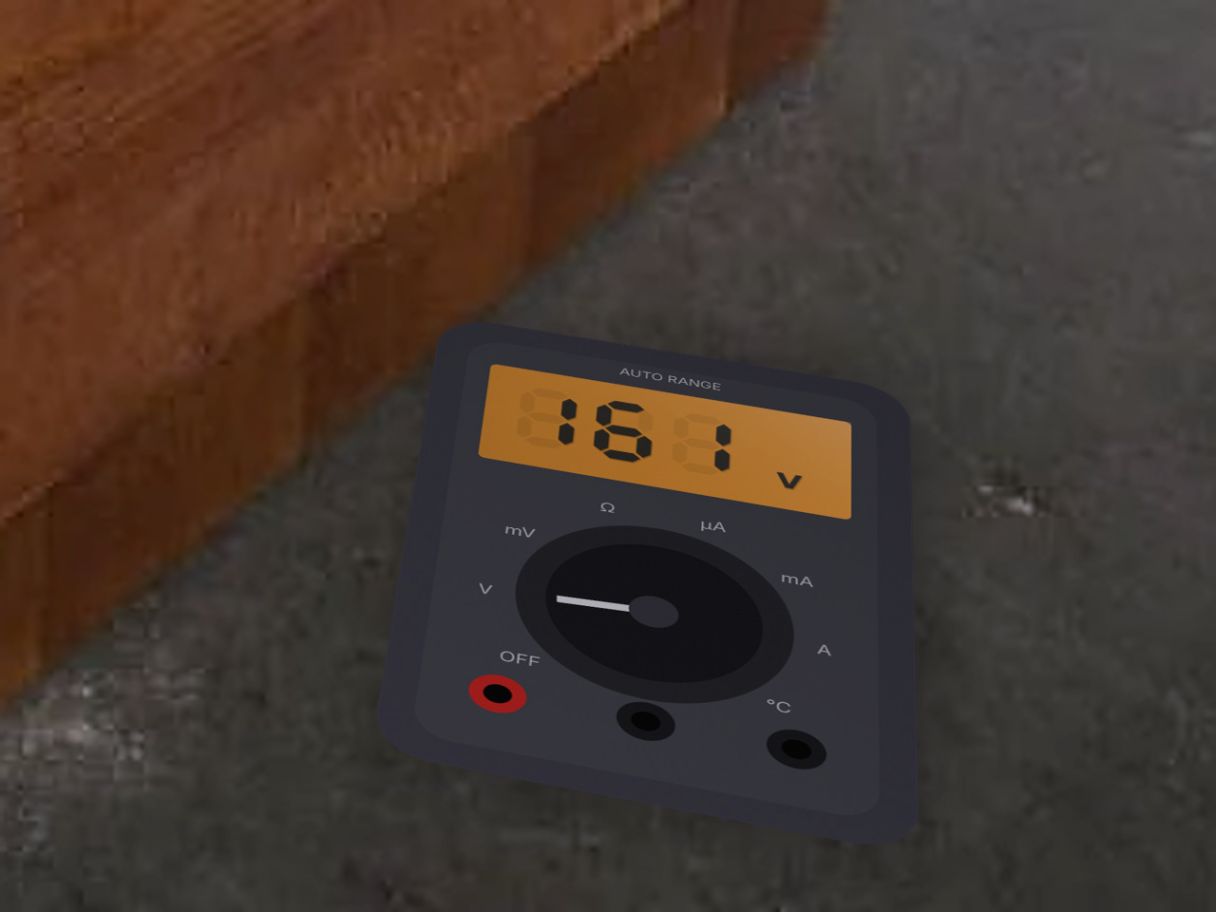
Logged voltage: 161 V
